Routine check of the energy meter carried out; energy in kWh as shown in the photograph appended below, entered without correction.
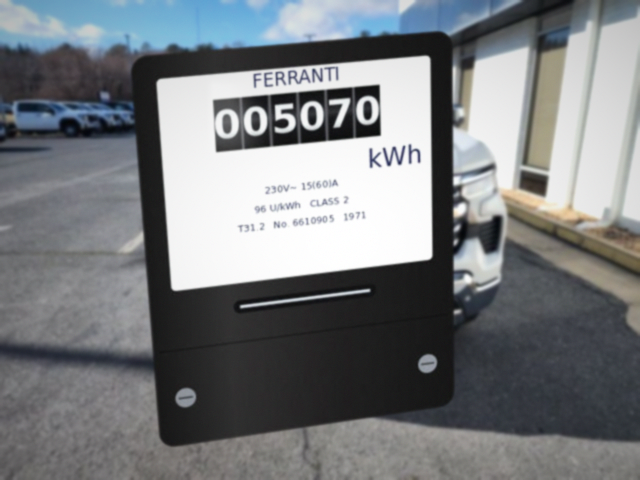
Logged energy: 5070 kWh
